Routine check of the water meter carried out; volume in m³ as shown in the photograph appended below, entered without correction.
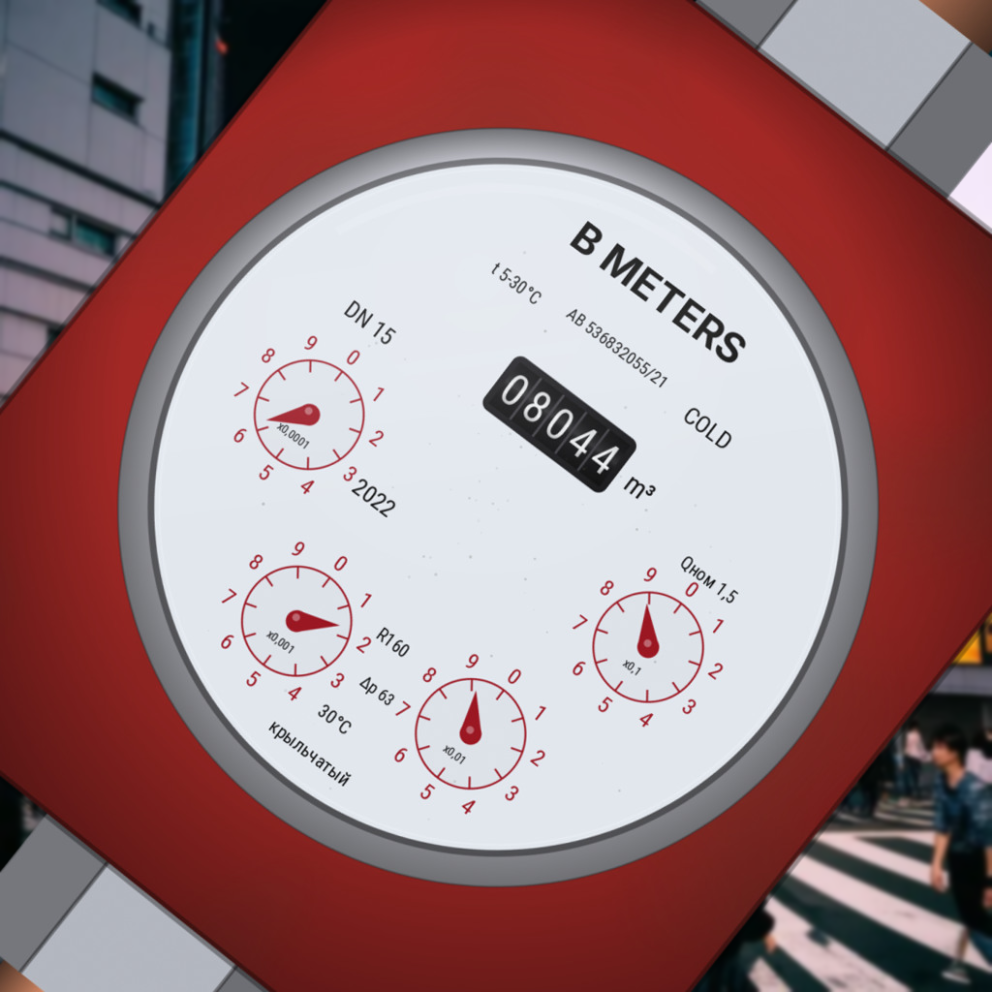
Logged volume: 8044.8916 m³
